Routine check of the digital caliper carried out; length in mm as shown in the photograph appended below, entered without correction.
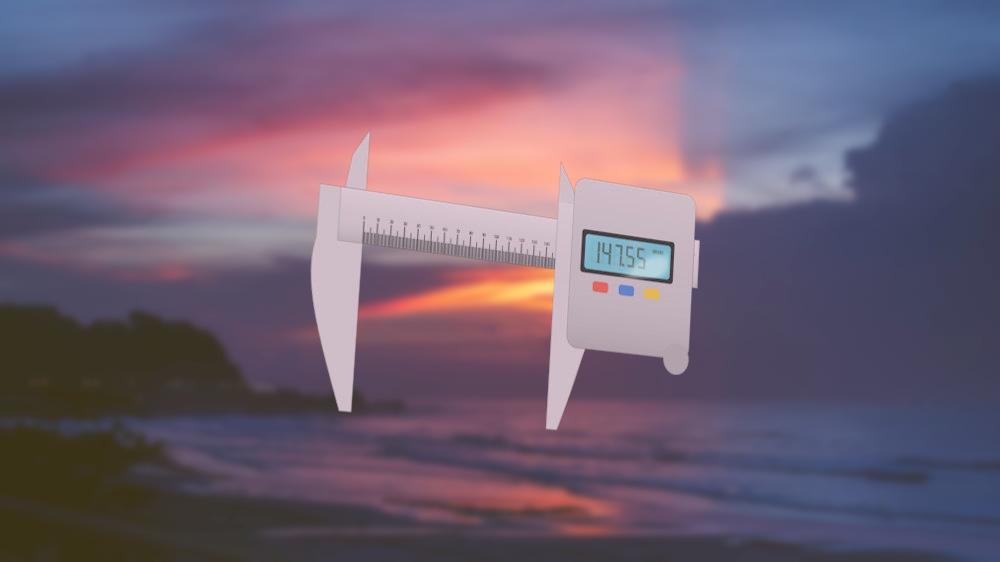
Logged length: 147.55 mm
